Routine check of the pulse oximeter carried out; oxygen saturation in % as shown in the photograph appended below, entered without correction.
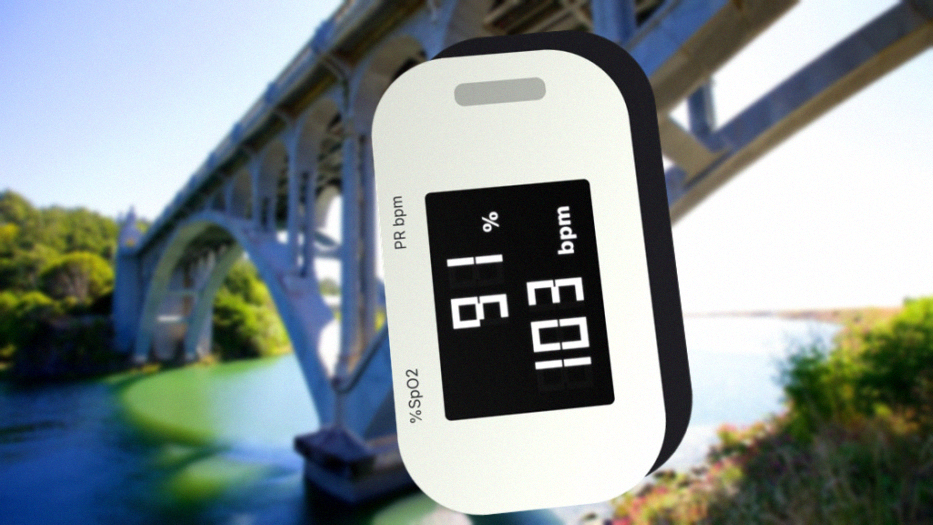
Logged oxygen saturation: 91 %
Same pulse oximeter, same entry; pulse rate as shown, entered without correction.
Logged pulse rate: 103 bpm
